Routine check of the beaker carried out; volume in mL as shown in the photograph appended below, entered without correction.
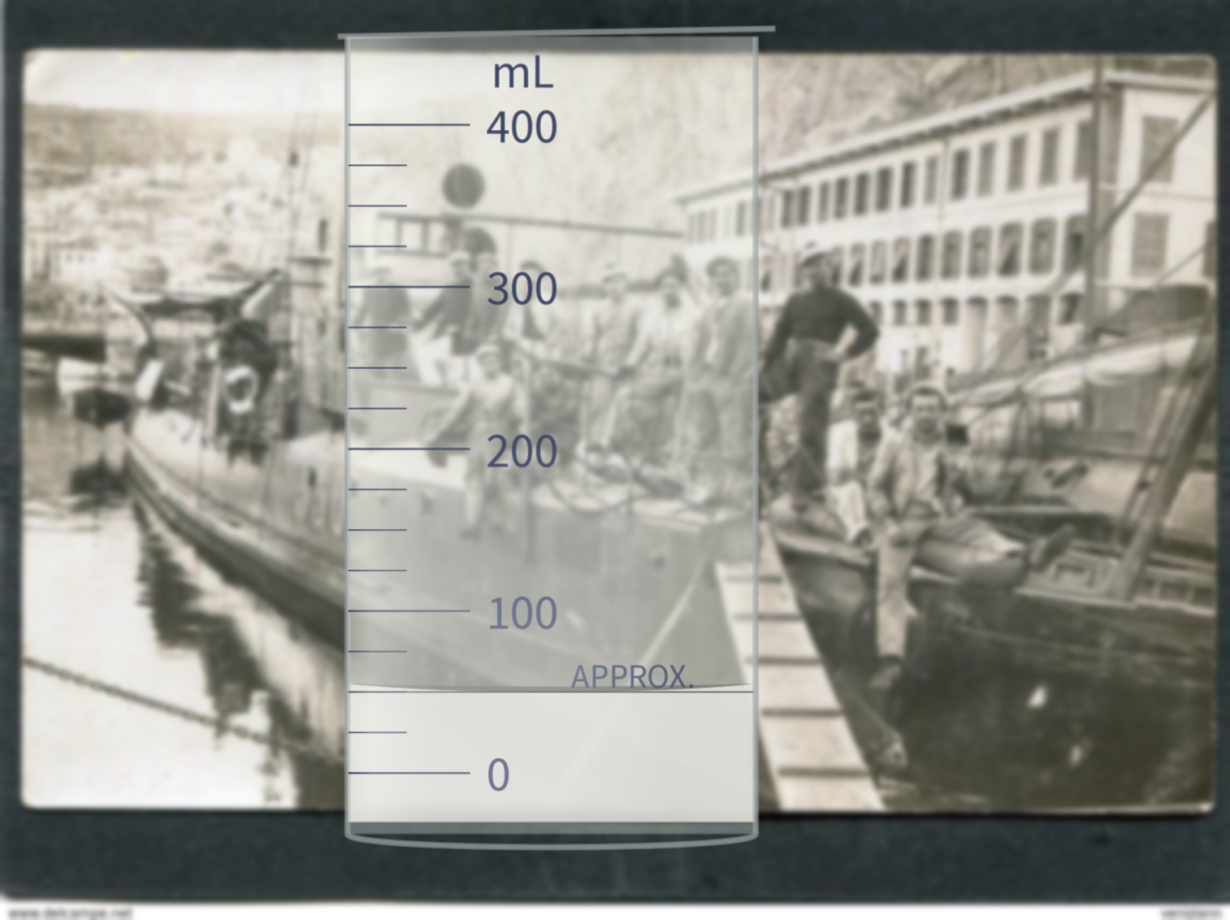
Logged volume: 50 mL
